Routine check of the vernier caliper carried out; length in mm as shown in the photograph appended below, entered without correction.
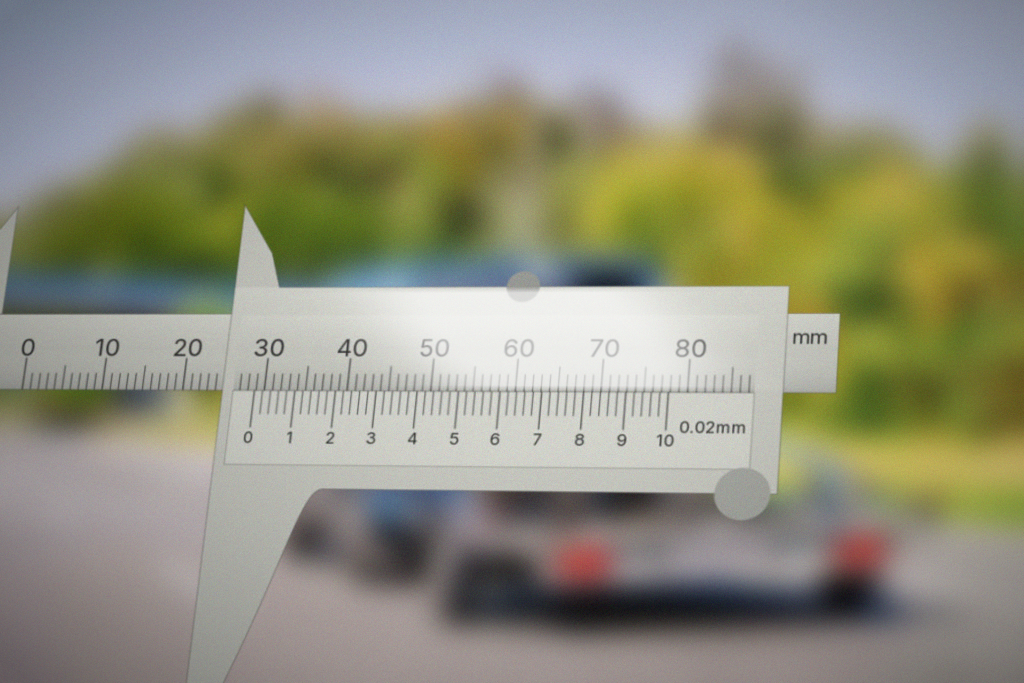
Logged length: 28.8 mm
